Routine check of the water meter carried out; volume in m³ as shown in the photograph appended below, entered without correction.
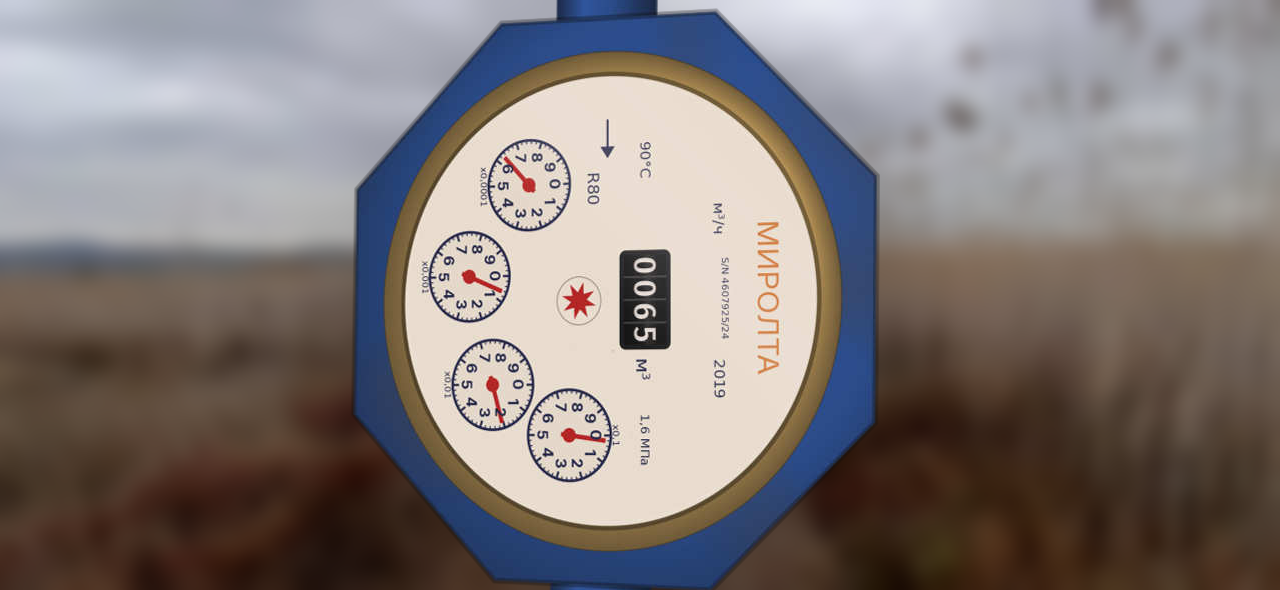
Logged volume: 65.0206 m³
